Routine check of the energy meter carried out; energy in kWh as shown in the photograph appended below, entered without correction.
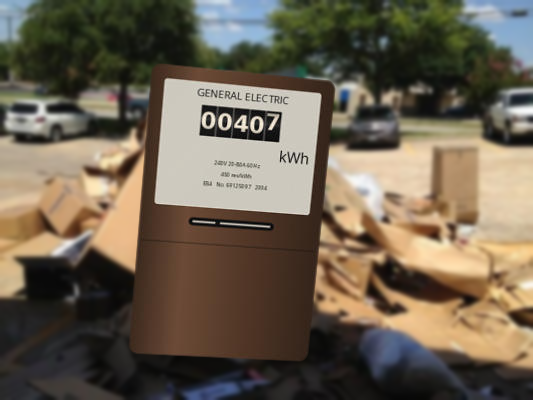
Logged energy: 407 kWh
